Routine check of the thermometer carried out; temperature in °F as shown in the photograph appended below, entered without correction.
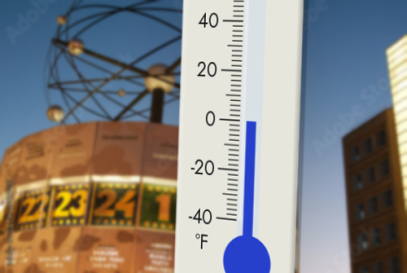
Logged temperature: 0 °F
